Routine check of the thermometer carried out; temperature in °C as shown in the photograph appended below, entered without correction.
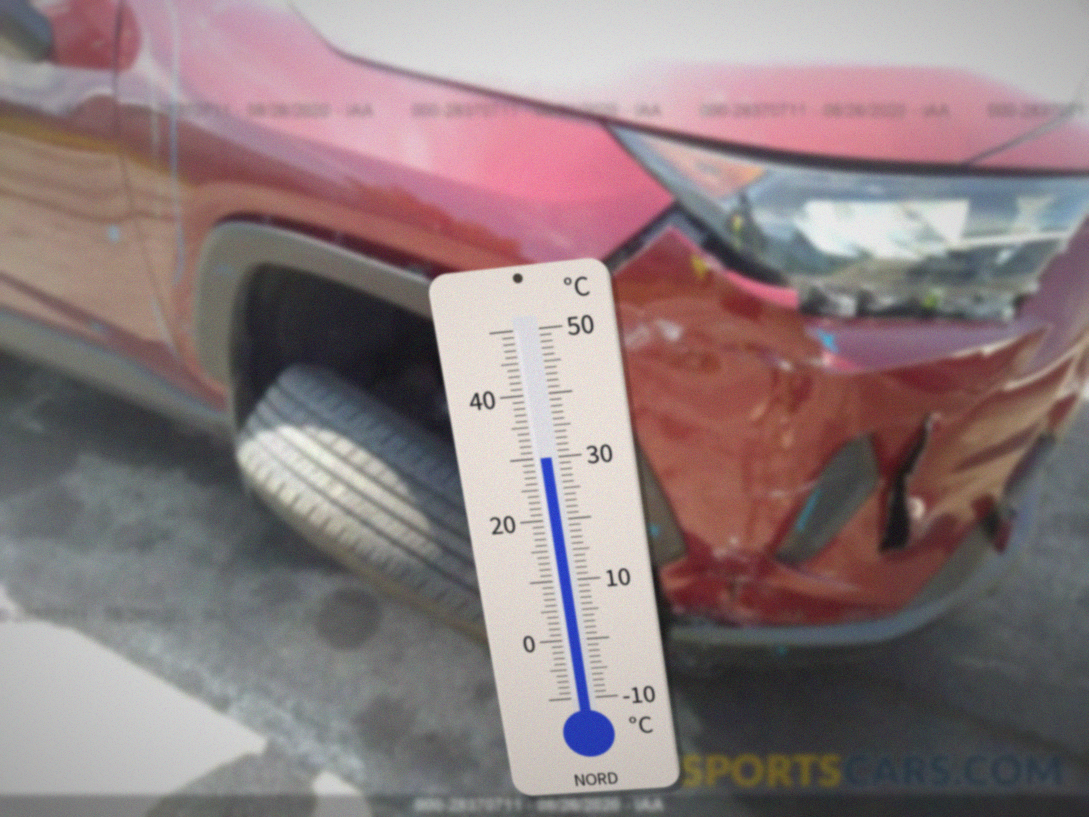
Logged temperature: 30 °C
